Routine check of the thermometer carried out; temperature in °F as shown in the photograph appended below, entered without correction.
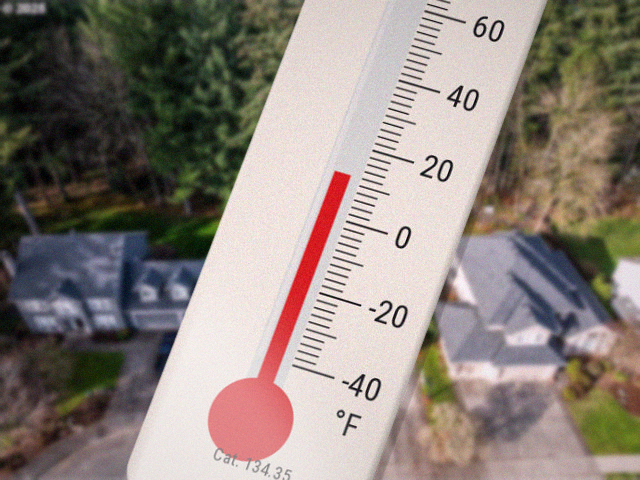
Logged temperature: 12 °F
